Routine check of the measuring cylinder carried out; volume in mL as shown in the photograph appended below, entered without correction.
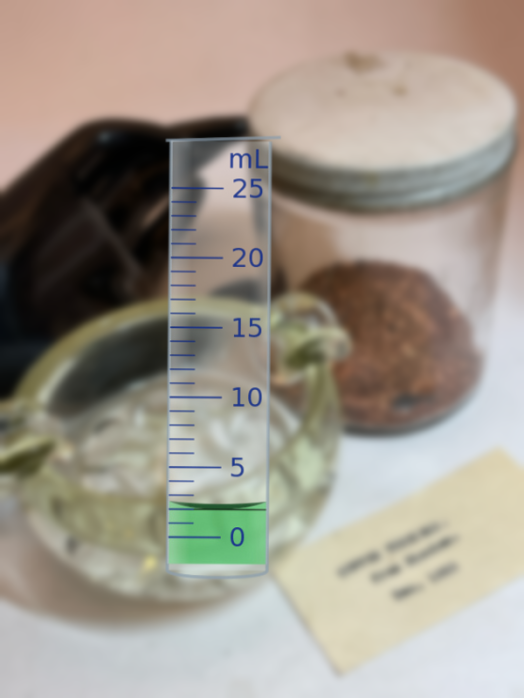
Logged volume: 2 mL
